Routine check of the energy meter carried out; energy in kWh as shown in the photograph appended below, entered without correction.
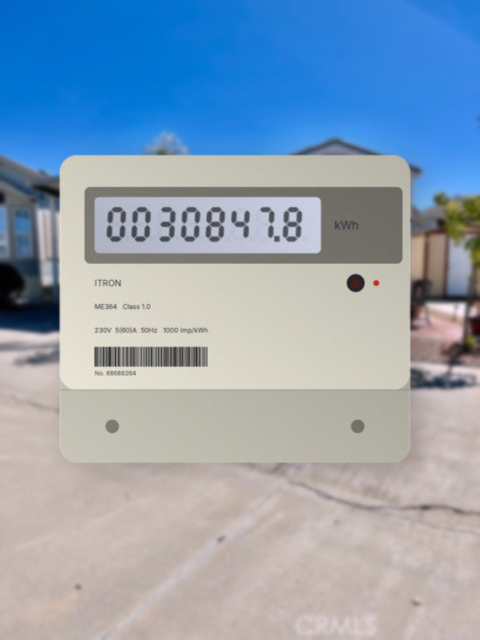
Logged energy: 30847.8 kWh
